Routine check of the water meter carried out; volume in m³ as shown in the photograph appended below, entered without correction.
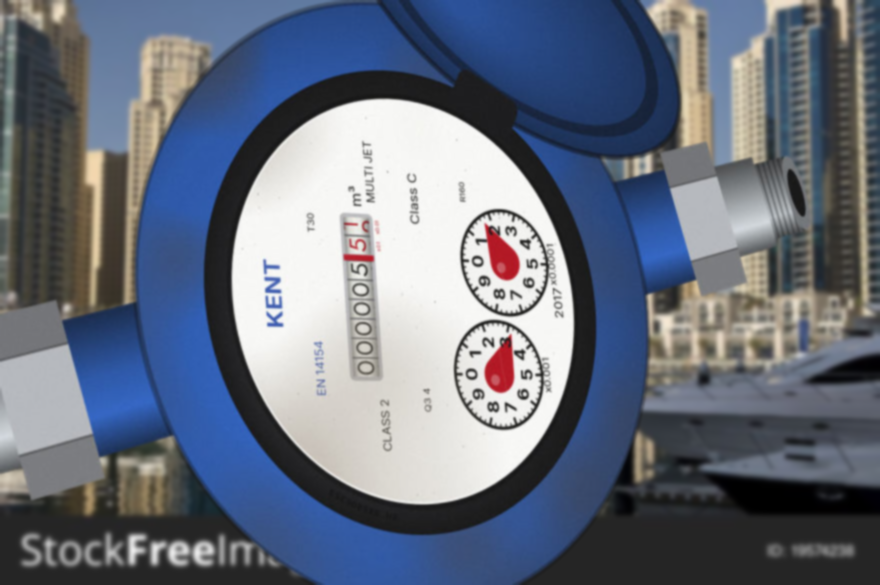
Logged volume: 5.5131 m³
